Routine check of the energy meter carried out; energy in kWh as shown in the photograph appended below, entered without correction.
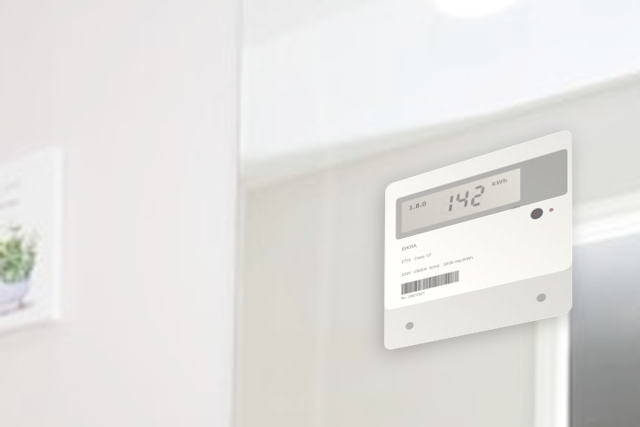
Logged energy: 142 kWh
